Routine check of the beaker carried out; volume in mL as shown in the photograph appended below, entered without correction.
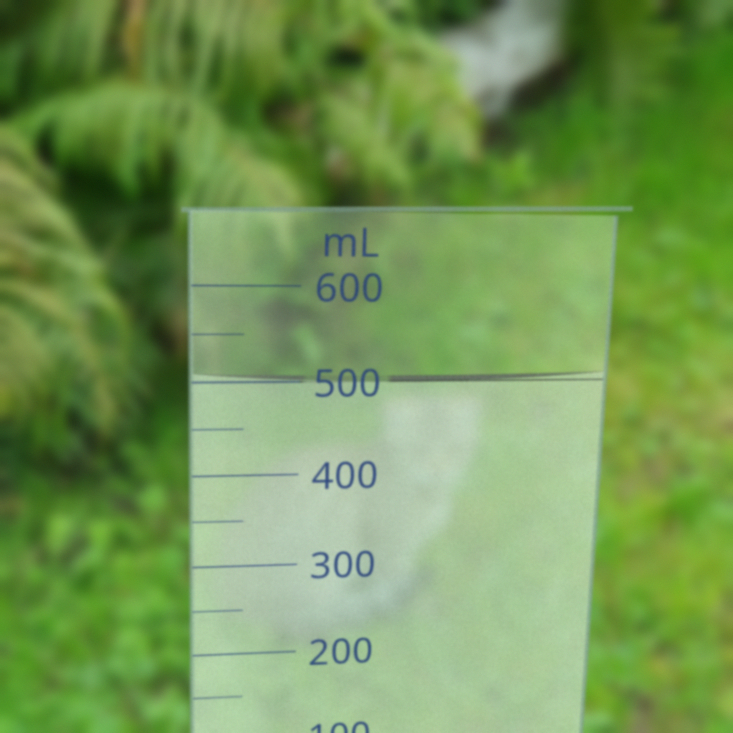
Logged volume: 500 mL
